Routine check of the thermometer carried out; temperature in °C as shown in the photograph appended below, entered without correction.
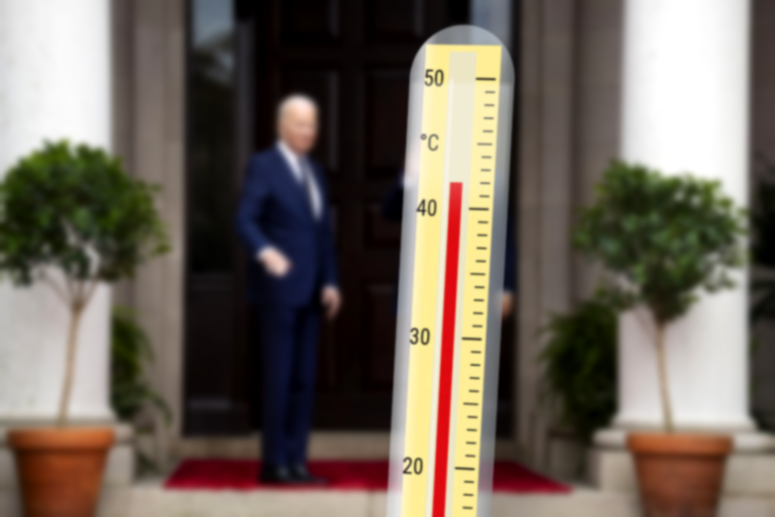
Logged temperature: 42 °C
